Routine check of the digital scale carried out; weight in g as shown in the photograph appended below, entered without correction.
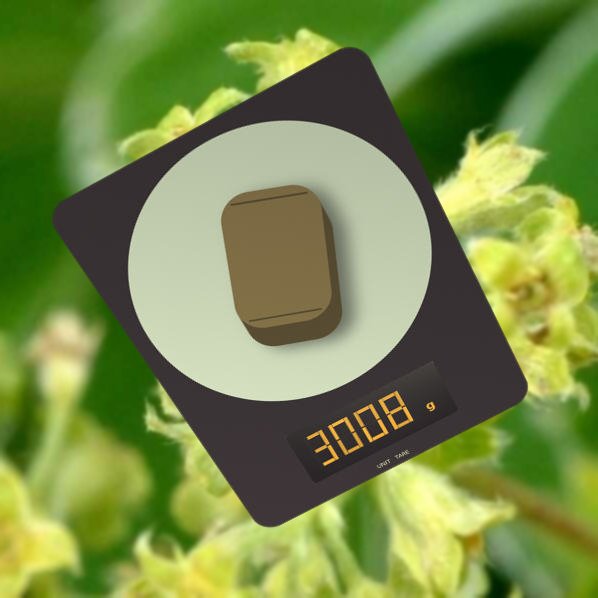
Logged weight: 3008 g
